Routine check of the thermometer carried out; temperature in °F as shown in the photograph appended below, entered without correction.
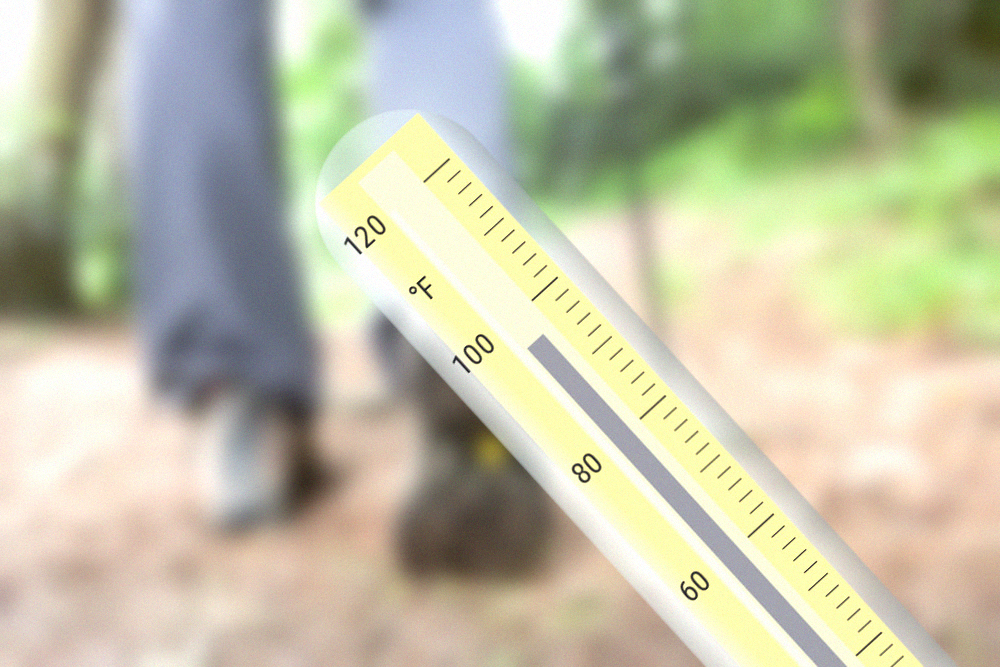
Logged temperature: 96 °F
